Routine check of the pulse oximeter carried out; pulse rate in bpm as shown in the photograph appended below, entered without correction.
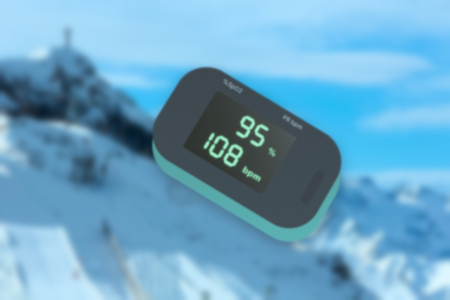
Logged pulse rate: 108 bpm
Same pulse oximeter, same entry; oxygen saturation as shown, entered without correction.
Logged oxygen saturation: 95 %
